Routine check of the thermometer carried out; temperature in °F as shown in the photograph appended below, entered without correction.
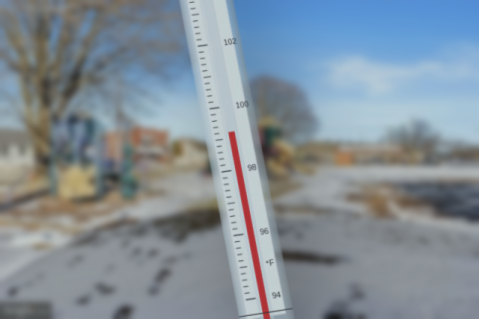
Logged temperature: 99.2 °F
